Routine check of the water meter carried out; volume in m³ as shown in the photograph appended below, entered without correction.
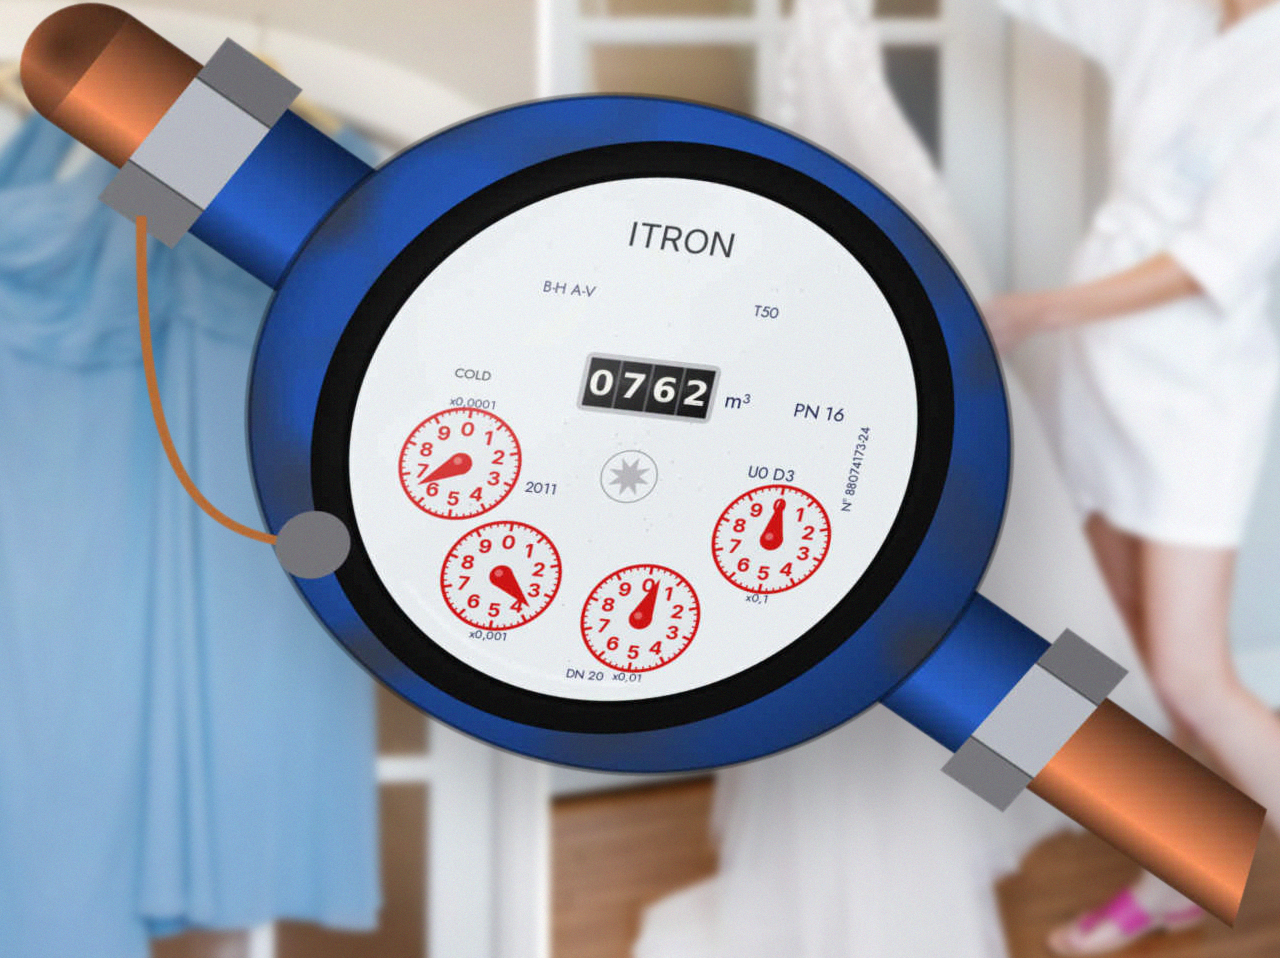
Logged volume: 762.0036 m³
